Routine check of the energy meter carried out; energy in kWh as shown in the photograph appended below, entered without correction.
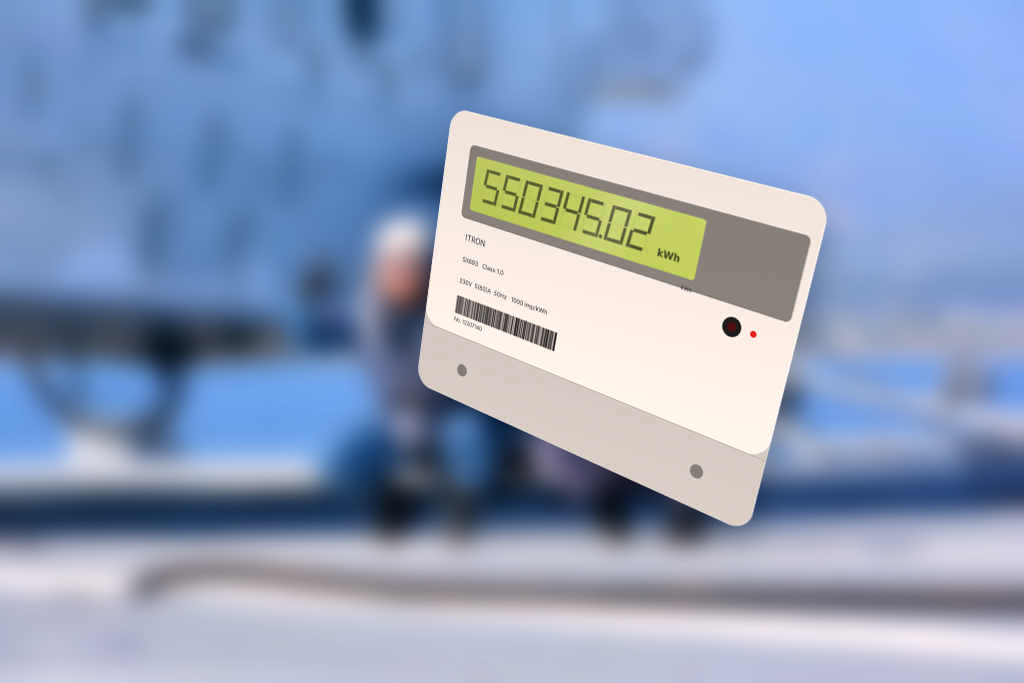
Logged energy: 550345.02 kWh
